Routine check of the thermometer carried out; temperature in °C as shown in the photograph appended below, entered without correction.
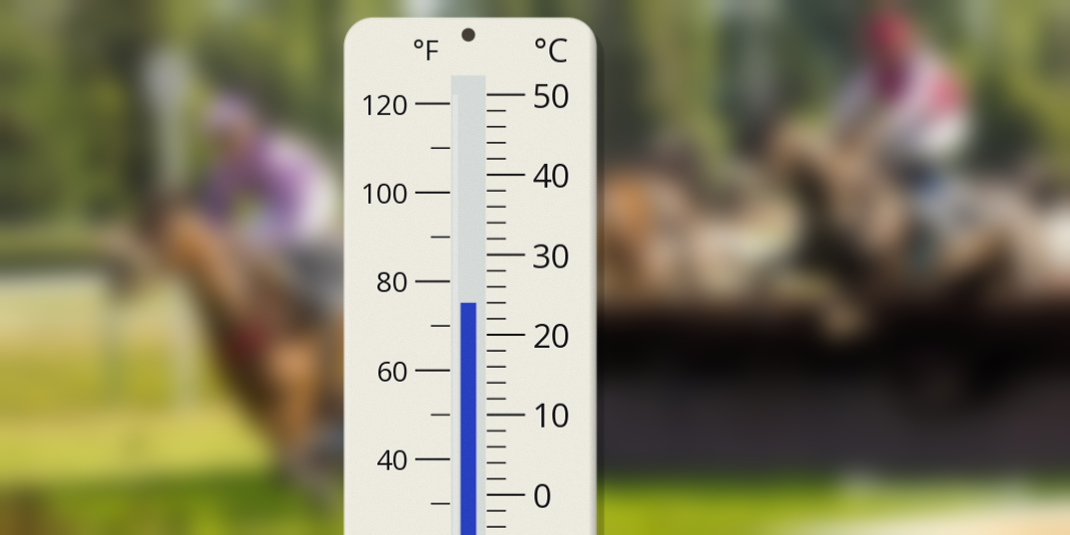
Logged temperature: 24 °C
